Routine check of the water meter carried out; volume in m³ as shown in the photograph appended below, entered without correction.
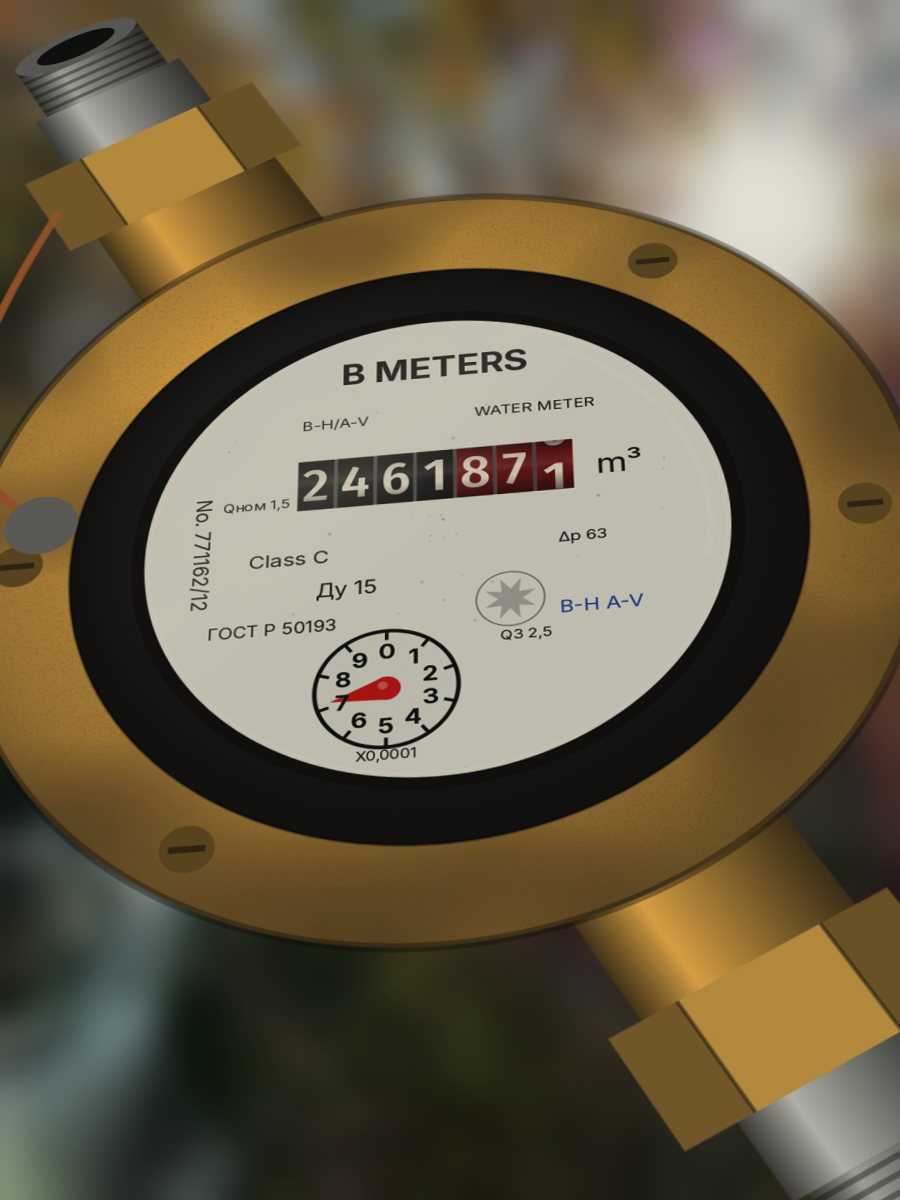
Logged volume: 2461.8707 m³
